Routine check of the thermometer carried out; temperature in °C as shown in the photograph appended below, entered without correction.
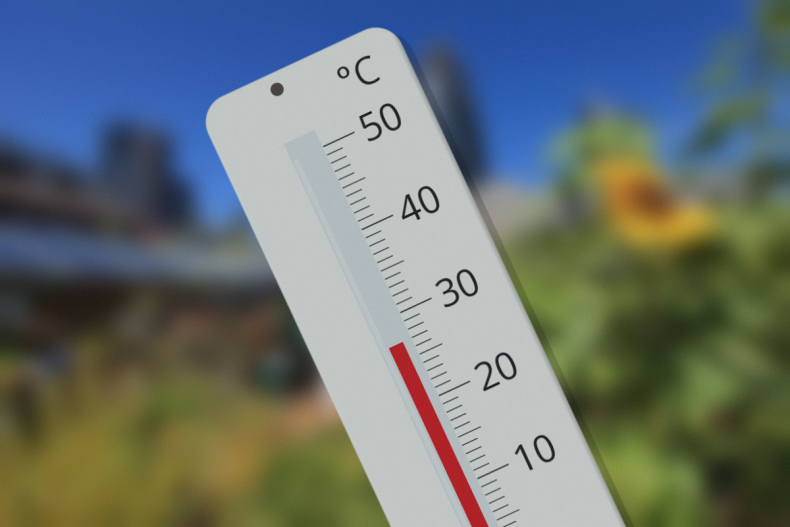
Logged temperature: 27 °C
